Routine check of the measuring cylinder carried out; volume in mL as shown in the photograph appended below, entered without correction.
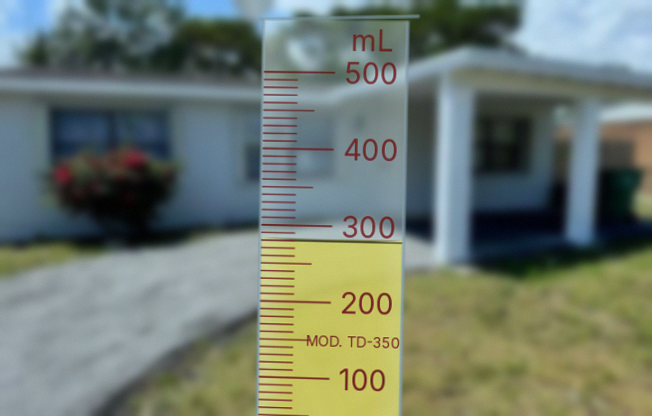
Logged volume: 280 mL
